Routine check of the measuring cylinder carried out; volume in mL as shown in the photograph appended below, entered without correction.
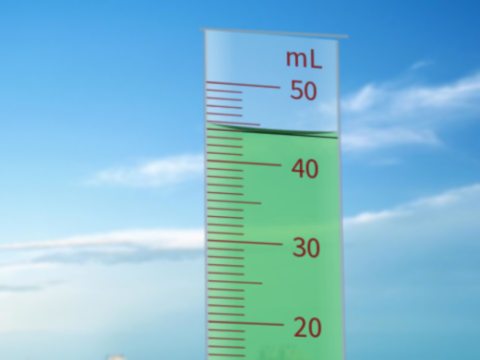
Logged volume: 44 mL
